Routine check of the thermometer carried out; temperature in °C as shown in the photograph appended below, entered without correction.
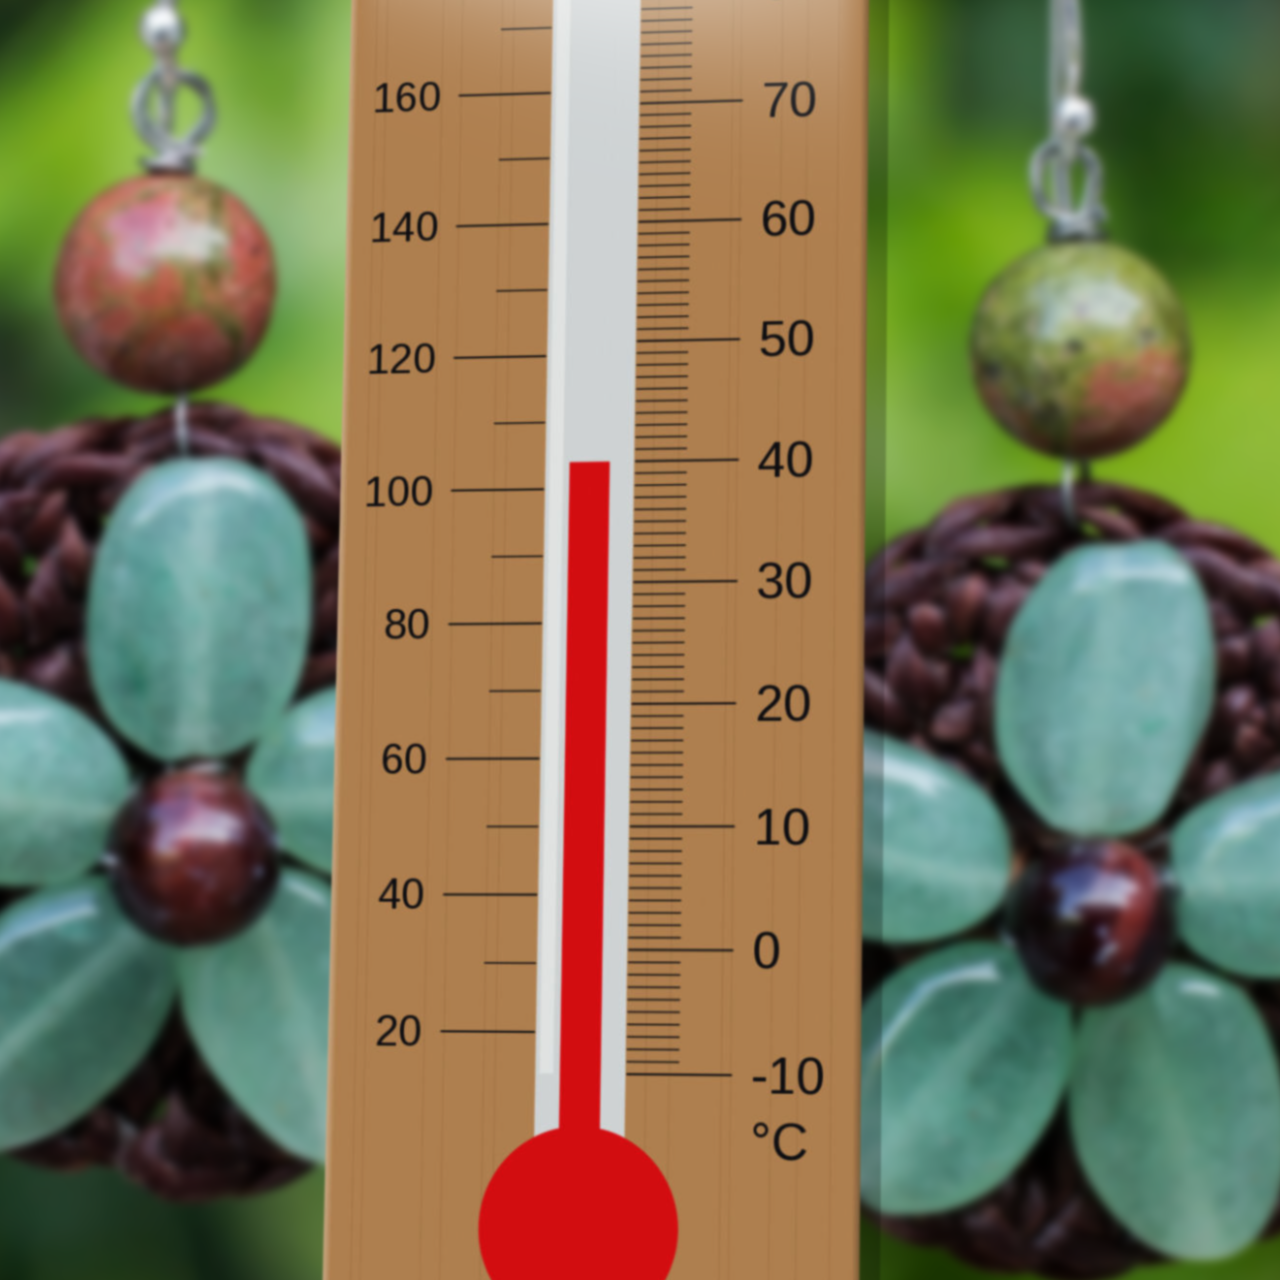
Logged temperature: 40 °C
